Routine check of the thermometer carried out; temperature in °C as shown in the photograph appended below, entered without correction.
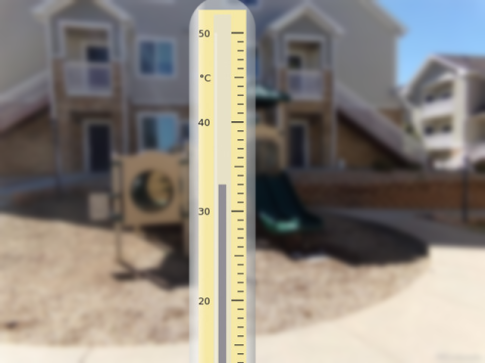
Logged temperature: 33 °C
